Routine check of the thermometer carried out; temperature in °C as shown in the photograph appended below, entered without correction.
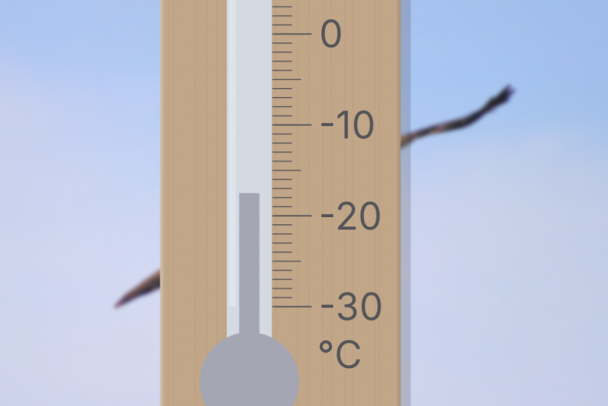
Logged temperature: -17.5 °C
